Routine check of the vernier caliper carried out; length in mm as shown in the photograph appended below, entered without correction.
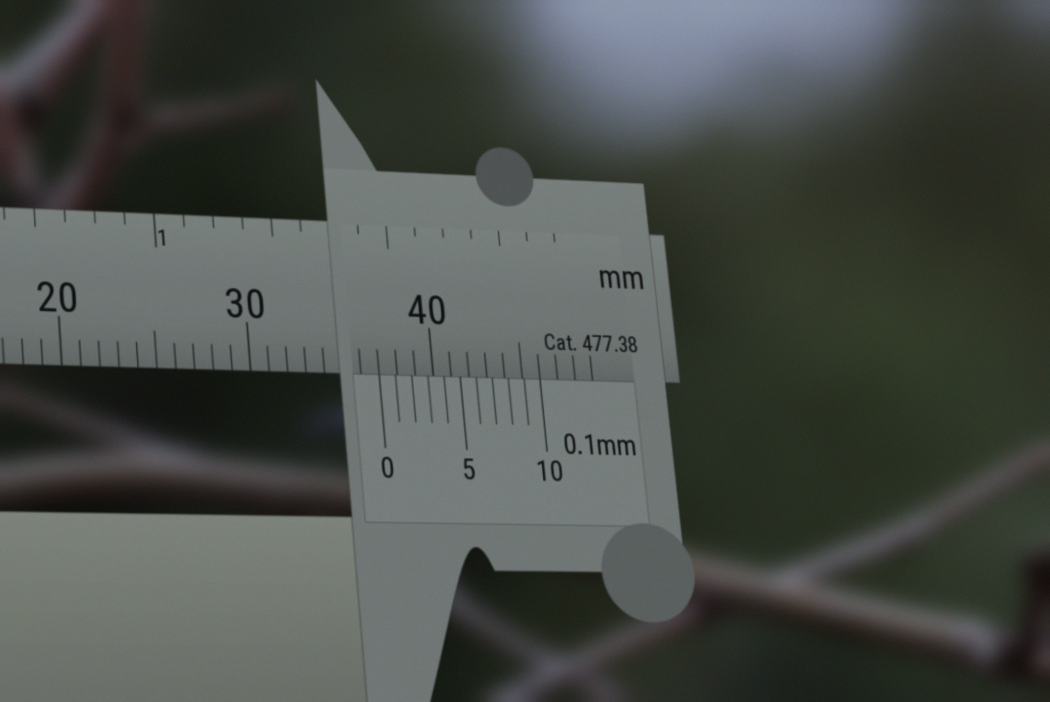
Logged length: 37.0 mm
